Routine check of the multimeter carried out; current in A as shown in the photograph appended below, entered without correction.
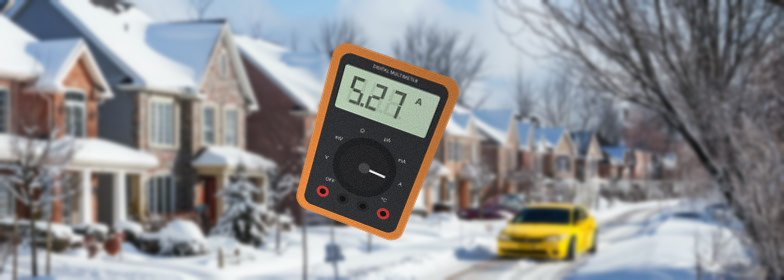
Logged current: 5.27 A
